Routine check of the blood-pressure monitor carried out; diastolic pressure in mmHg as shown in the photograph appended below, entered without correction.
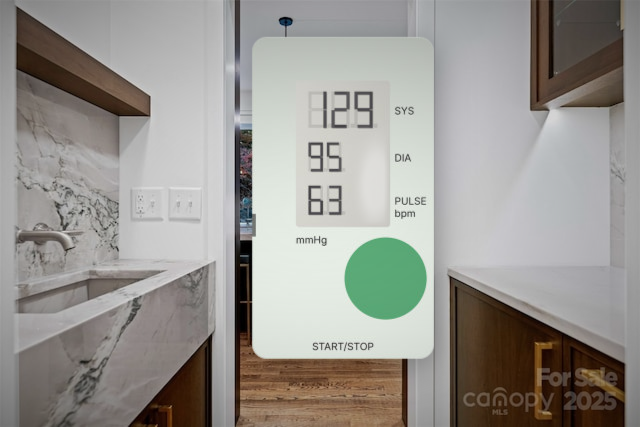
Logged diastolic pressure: 95 mmHg
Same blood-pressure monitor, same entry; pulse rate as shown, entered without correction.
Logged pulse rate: 63 bpm
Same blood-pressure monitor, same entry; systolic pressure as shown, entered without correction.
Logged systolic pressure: 129 mmHg
